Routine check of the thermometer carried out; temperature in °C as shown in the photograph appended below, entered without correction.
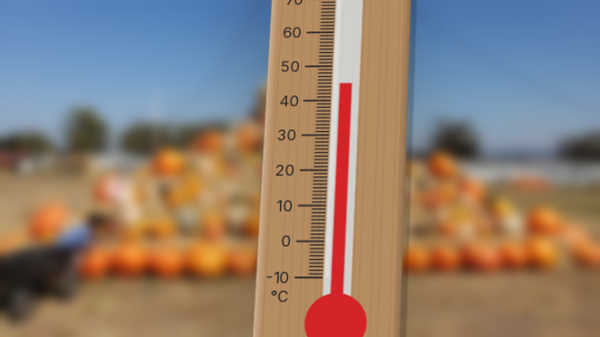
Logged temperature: 45 °C
